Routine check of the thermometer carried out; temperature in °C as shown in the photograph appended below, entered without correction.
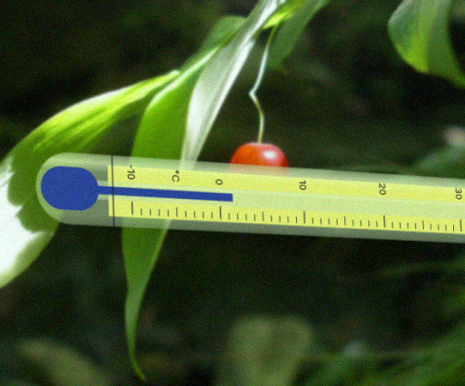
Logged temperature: 1.5 °C
